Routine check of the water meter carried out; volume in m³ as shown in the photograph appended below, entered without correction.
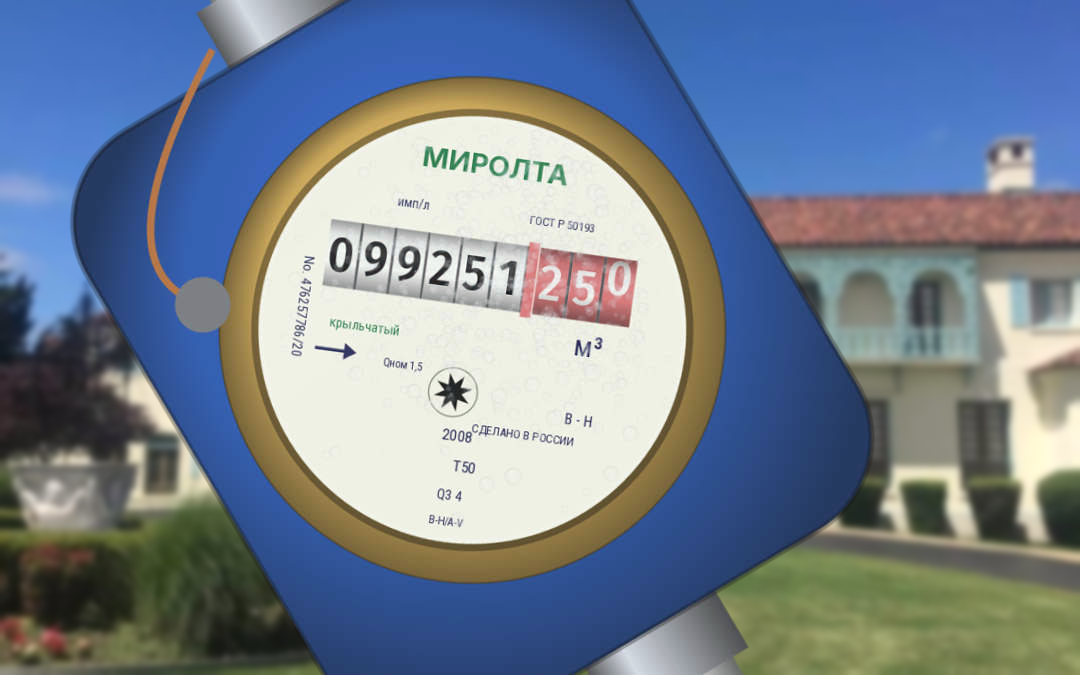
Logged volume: 99251.250 m³
